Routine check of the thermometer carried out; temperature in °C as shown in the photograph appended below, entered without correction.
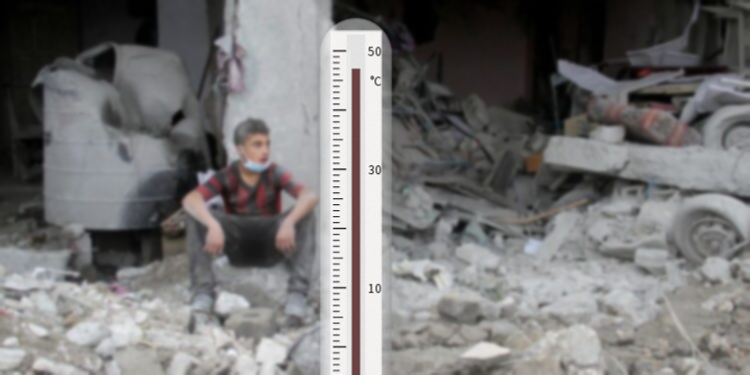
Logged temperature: 47 °C
